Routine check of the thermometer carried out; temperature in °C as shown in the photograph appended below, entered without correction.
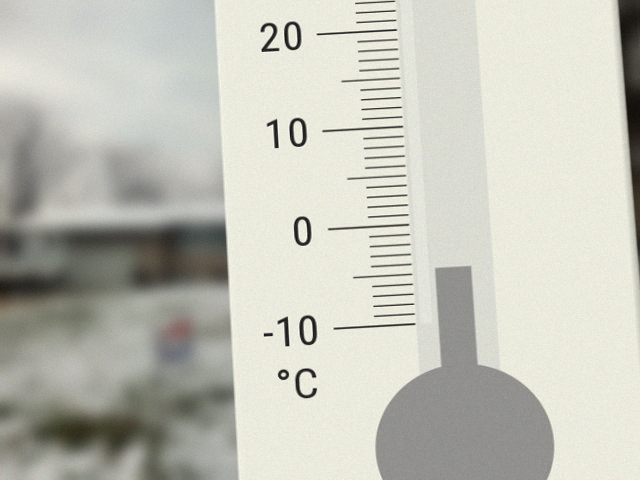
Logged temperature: -4.5 °C
